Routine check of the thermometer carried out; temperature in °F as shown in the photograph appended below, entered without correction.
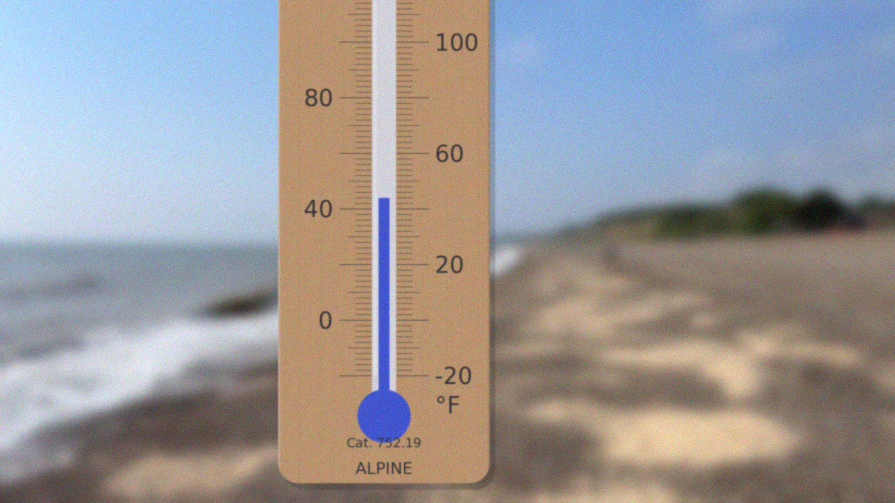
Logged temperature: 44 °F
